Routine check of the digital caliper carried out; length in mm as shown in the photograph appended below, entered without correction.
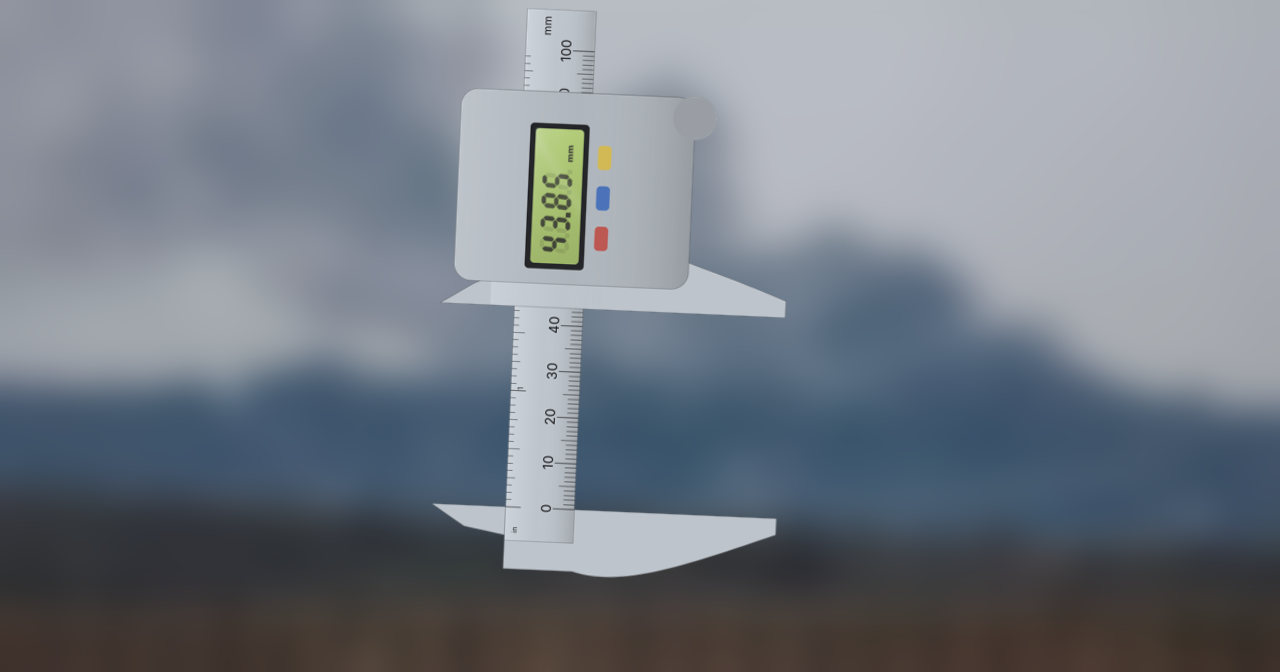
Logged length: 43.85 mm
